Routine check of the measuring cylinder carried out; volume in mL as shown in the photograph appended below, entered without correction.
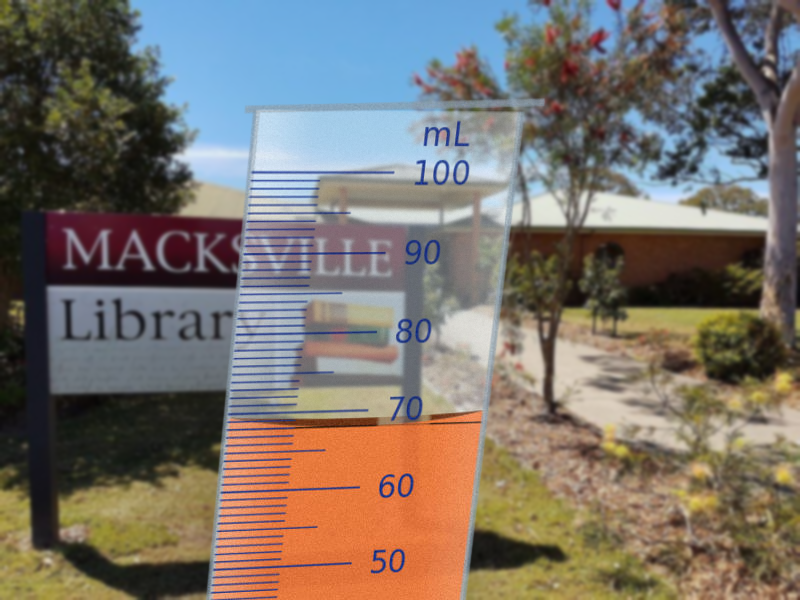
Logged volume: 68 mL
